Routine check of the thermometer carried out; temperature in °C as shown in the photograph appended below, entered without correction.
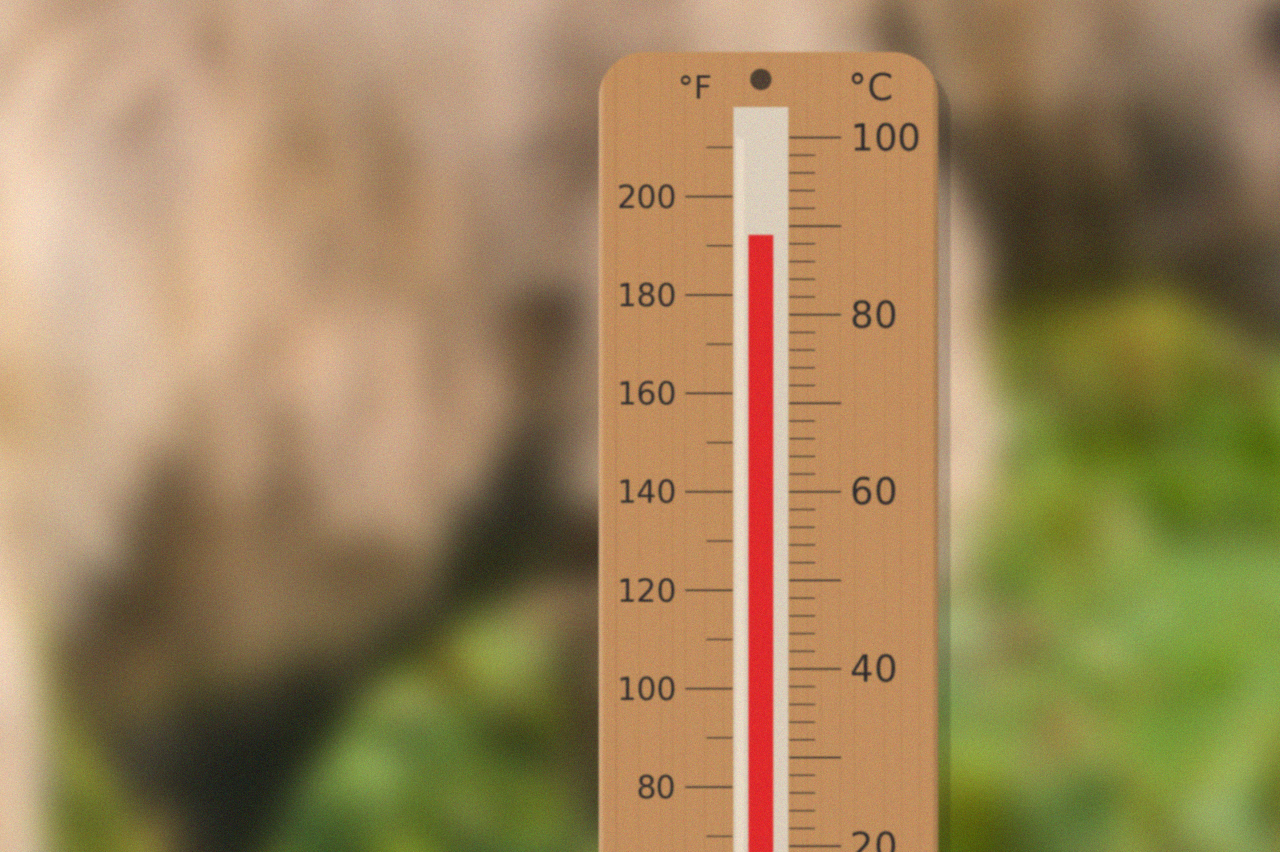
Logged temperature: 89 °C
